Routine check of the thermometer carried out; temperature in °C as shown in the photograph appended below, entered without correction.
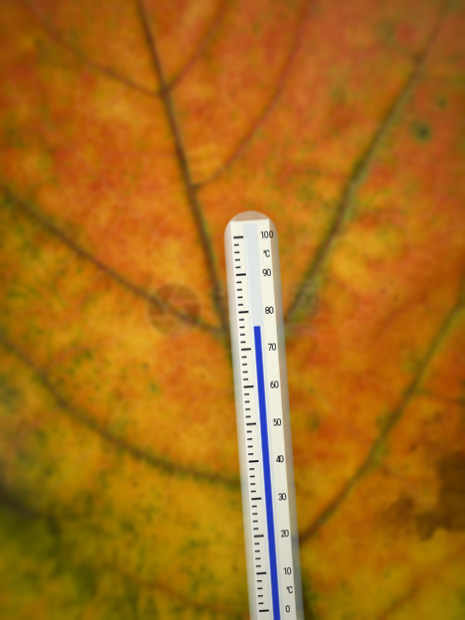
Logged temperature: 76 °C
